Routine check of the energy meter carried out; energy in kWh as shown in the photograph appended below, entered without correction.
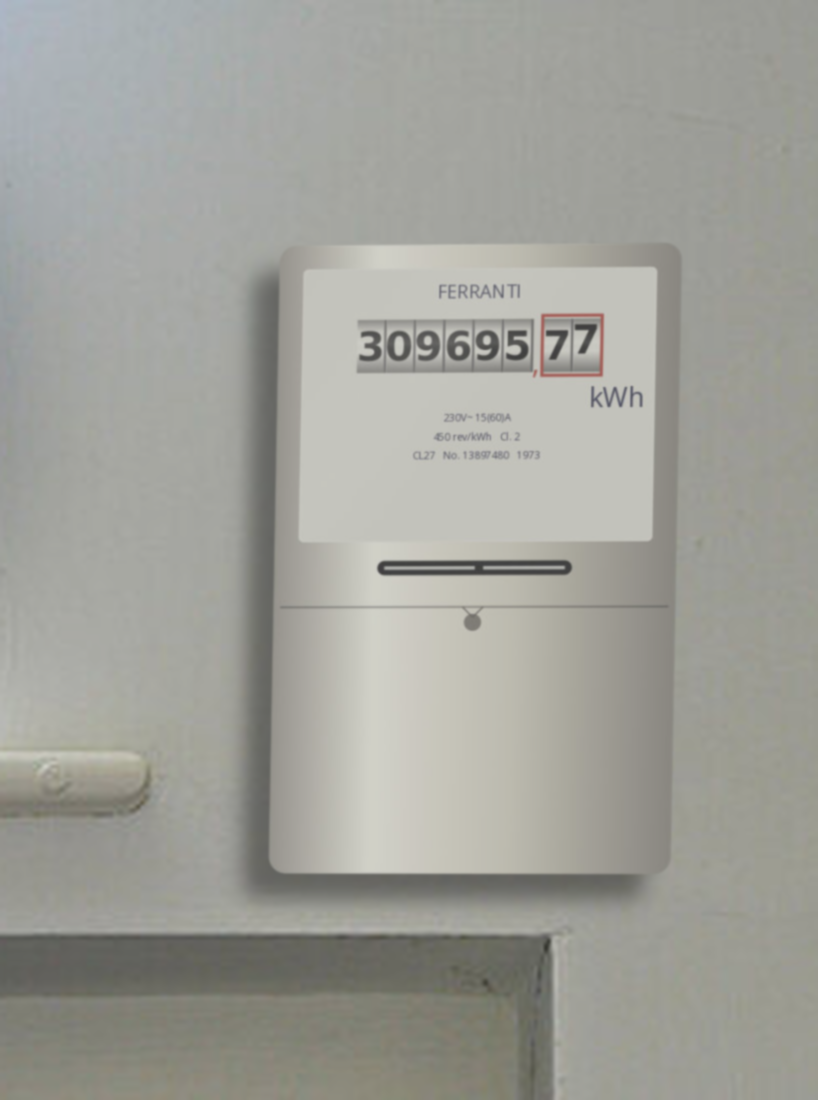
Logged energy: 309695.77 kWh
